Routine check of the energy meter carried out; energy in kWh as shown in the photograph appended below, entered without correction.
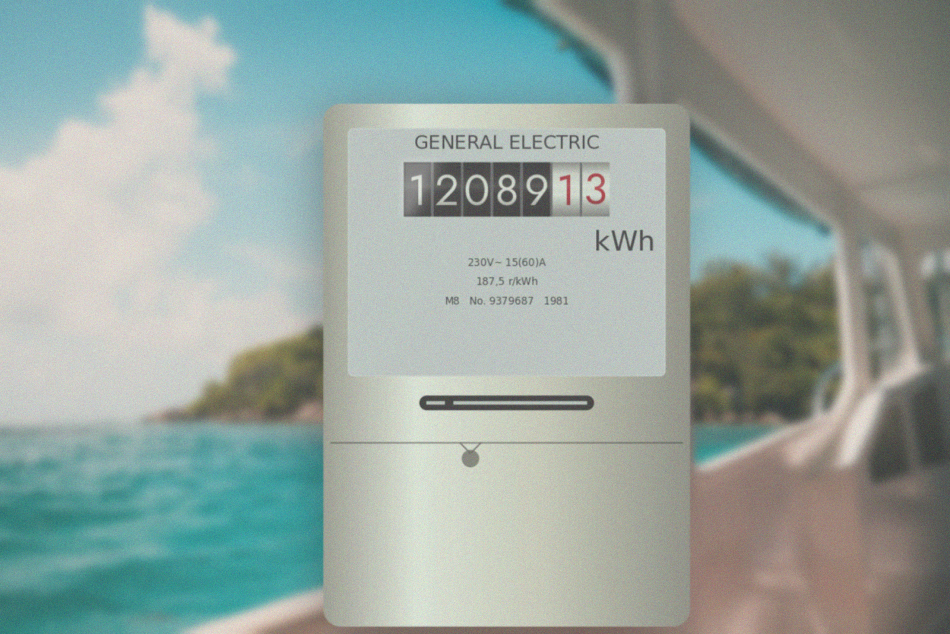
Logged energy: 12089.13 kWh
